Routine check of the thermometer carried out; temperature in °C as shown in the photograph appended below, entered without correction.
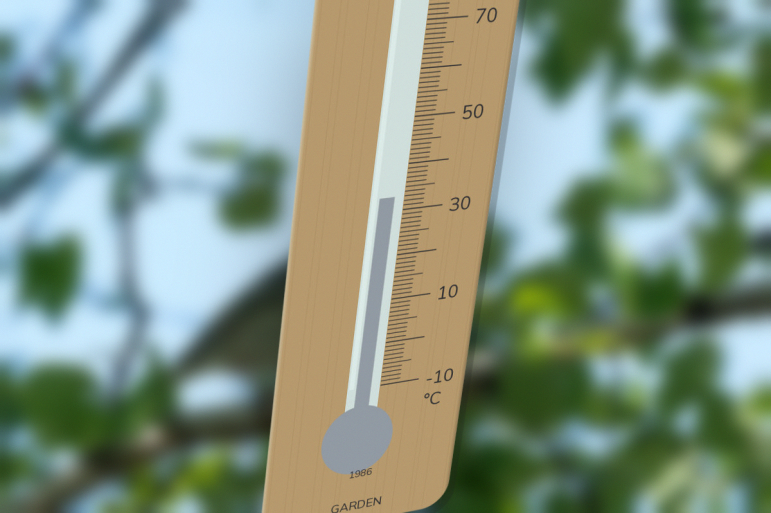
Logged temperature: 33 °C
